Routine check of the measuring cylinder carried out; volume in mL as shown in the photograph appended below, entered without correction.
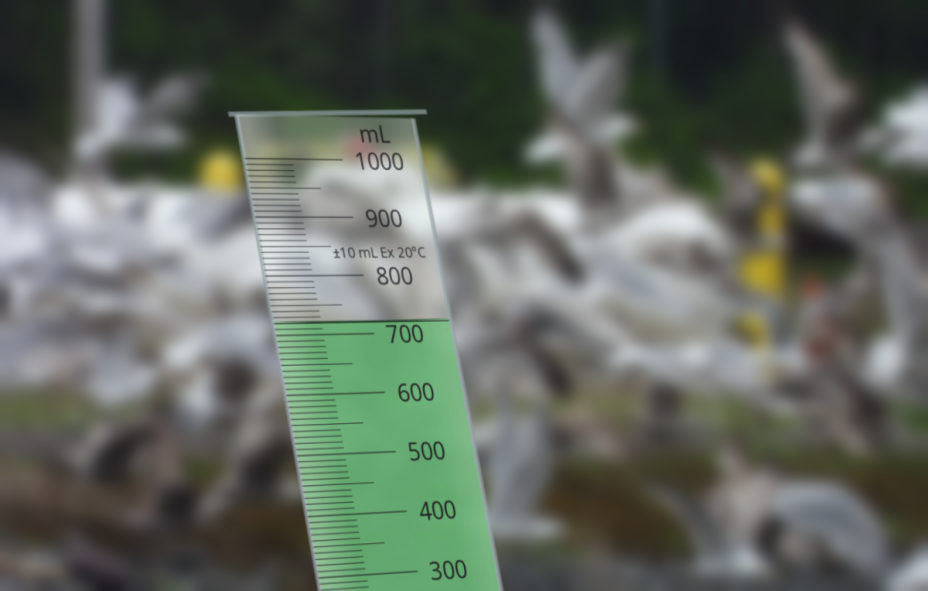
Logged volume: 720 mL
